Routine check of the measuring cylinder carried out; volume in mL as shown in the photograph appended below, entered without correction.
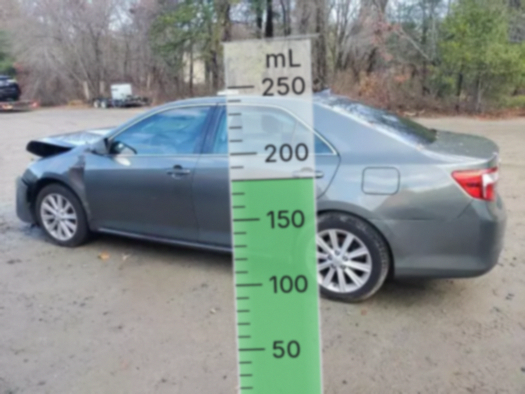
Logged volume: 180 mL
